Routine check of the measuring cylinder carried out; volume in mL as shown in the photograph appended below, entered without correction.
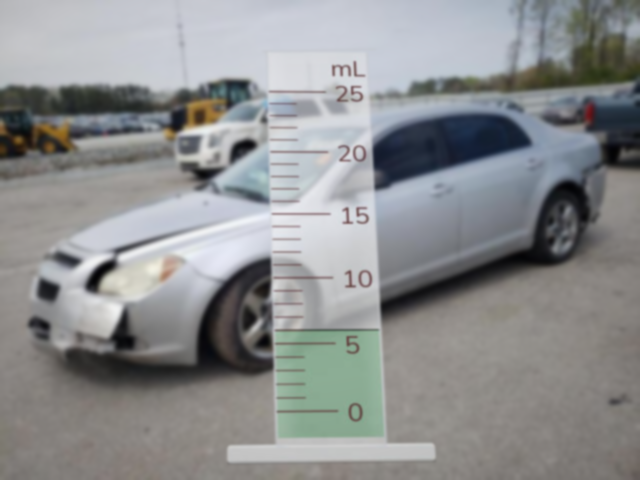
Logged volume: 6 mL
